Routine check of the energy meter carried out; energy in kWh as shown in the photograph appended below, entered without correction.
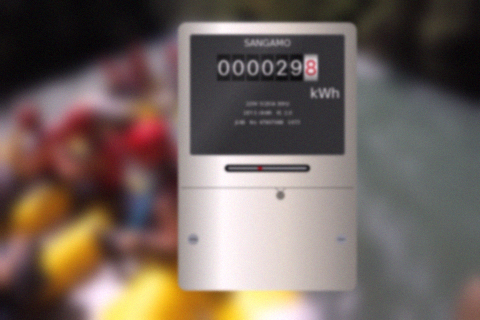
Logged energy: 29.8 kWh
